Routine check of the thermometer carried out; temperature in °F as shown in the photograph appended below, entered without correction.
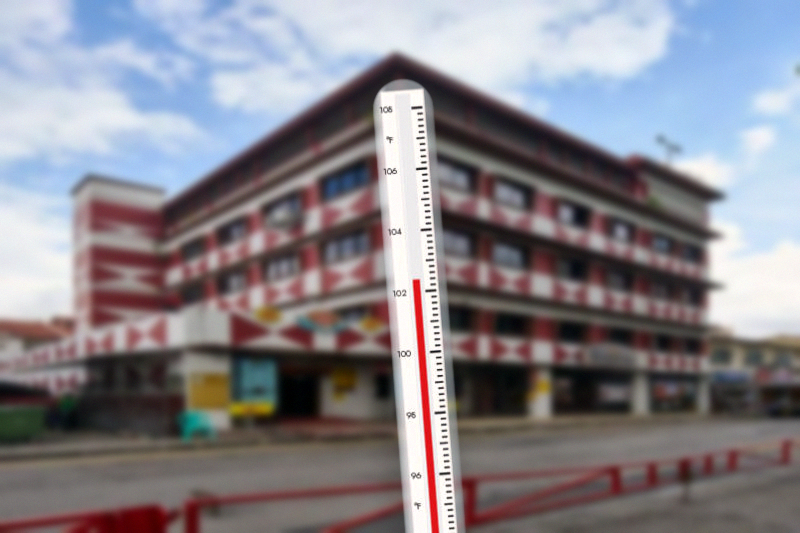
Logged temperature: 102.4 °F
